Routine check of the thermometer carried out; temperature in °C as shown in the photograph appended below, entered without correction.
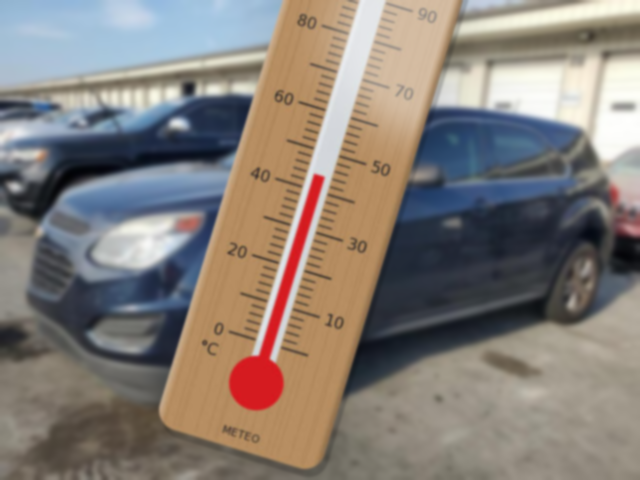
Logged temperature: 44 °C
